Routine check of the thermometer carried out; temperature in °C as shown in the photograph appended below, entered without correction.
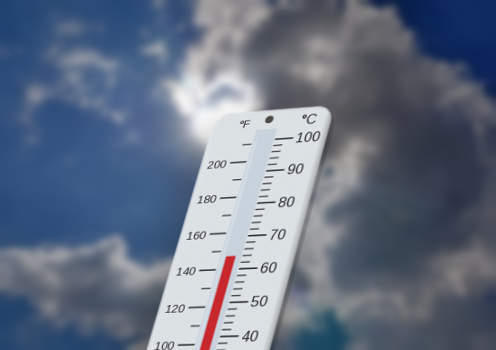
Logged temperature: 64 °C
